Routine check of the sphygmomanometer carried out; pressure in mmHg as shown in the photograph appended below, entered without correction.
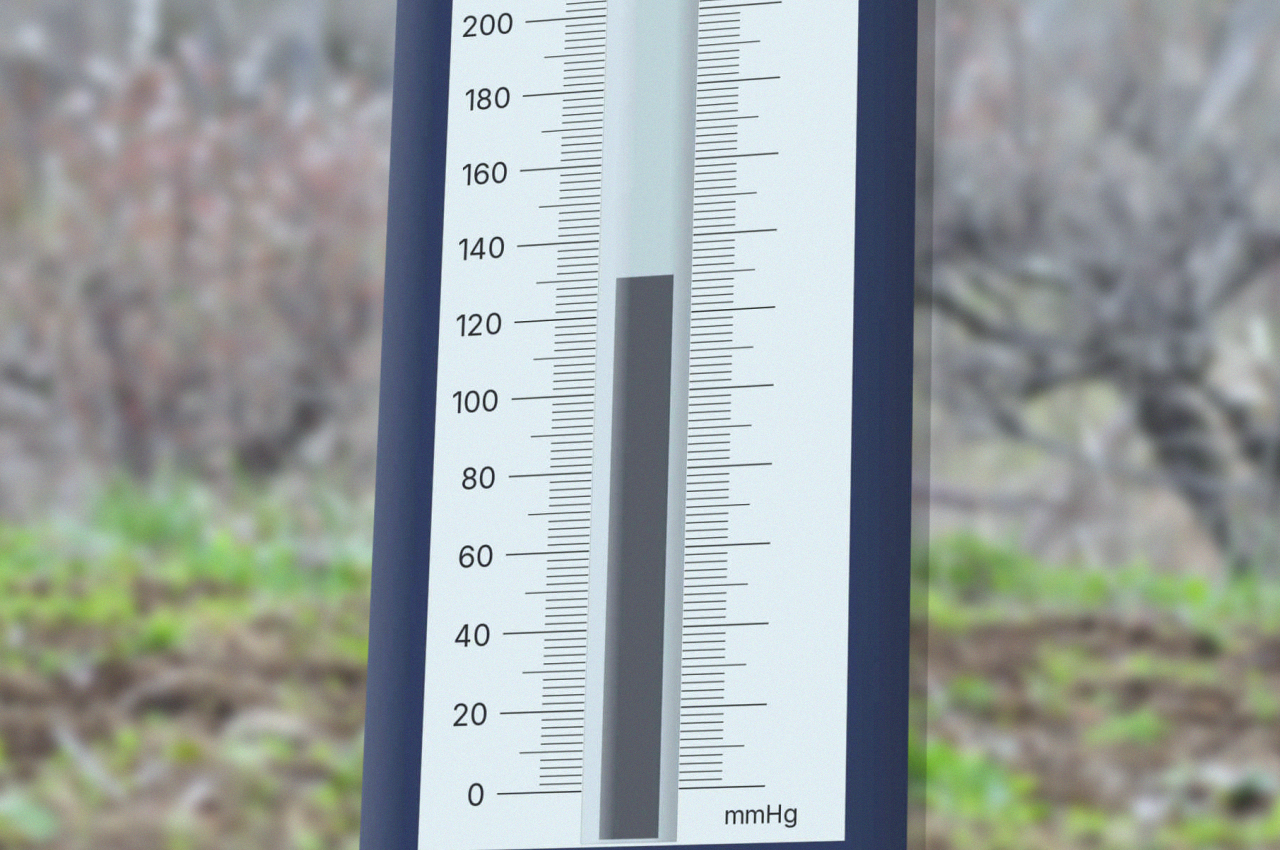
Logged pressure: 130 mmHg
